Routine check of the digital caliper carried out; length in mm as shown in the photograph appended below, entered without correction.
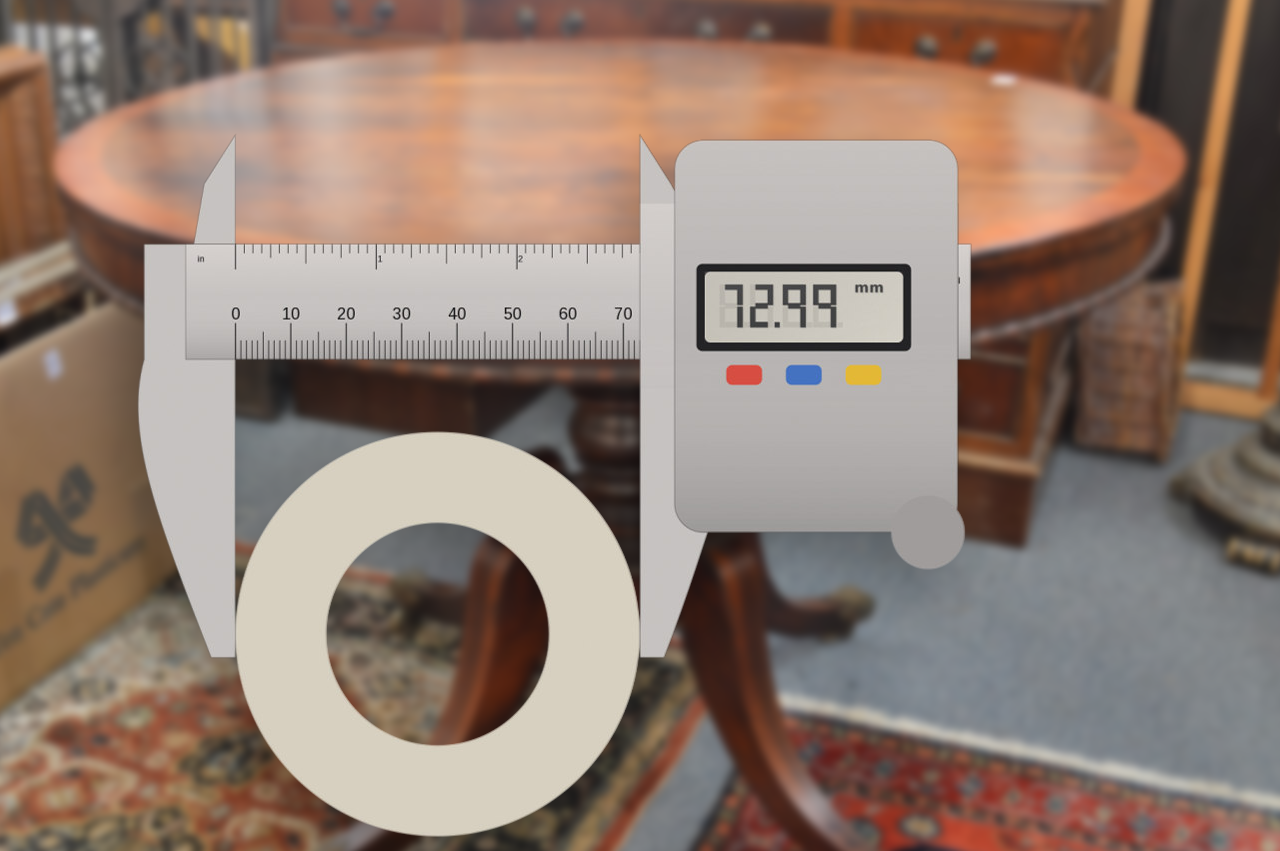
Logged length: 72.99 mm
